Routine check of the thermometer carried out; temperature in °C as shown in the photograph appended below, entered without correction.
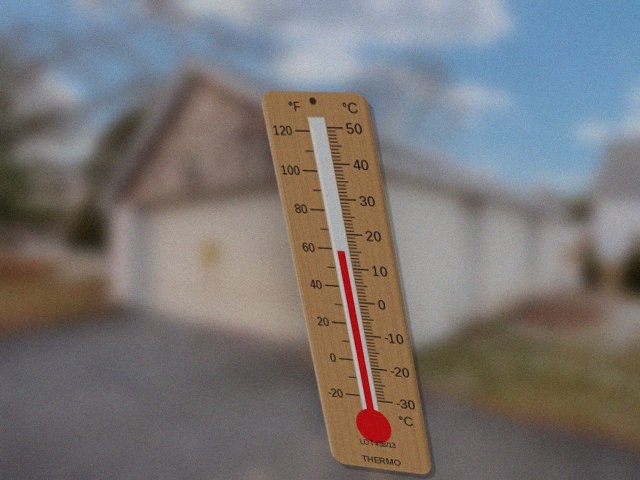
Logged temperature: 15 °C
